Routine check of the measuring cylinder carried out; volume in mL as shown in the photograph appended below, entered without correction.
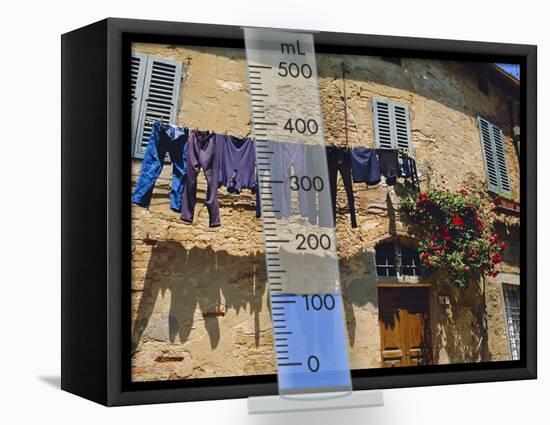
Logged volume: 110 mL
